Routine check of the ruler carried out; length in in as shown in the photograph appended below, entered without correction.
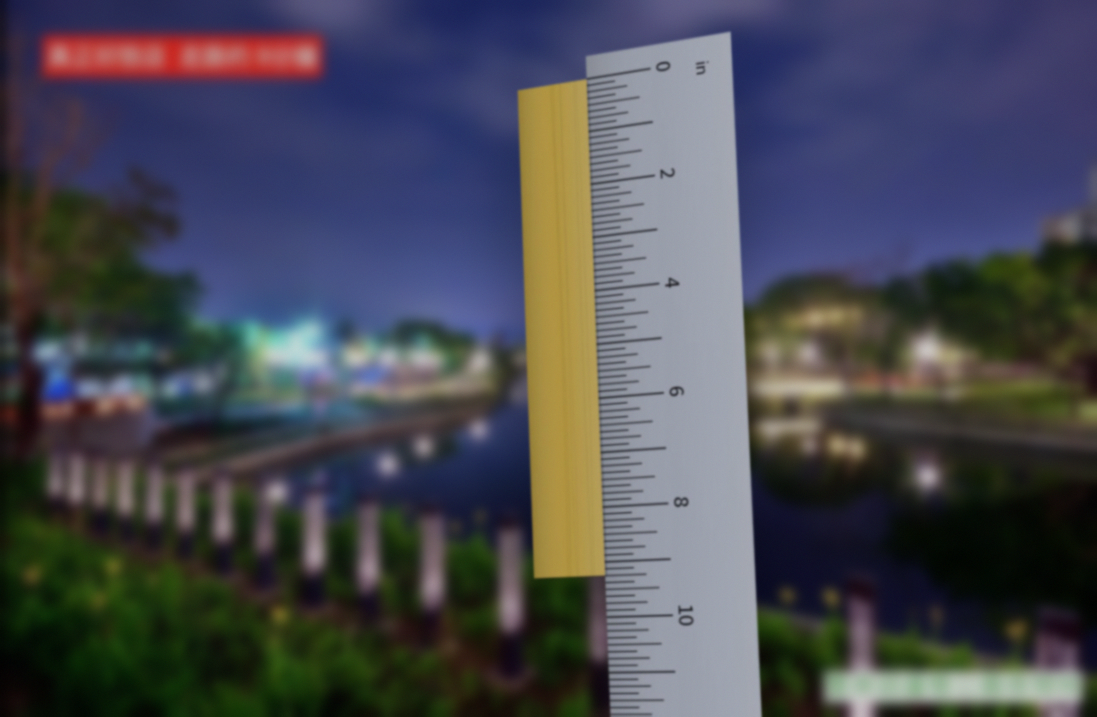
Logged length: 9.25 in
